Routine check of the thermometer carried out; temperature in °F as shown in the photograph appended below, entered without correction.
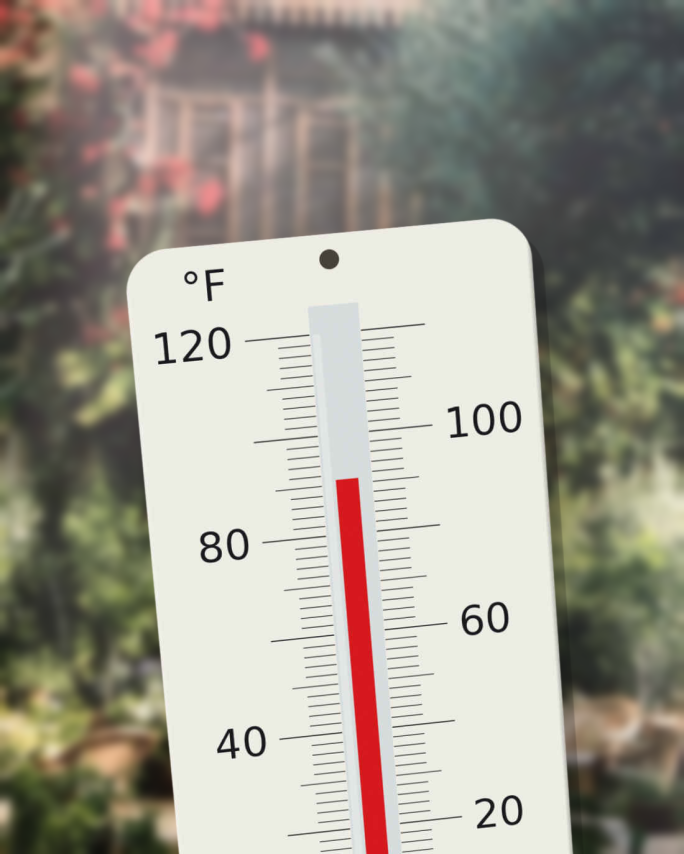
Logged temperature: 91 °F
